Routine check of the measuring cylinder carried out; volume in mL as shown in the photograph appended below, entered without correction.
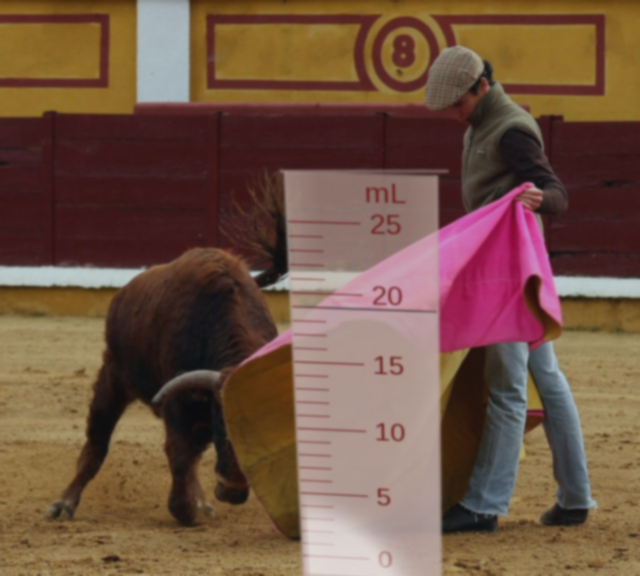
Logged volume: 19 mL
